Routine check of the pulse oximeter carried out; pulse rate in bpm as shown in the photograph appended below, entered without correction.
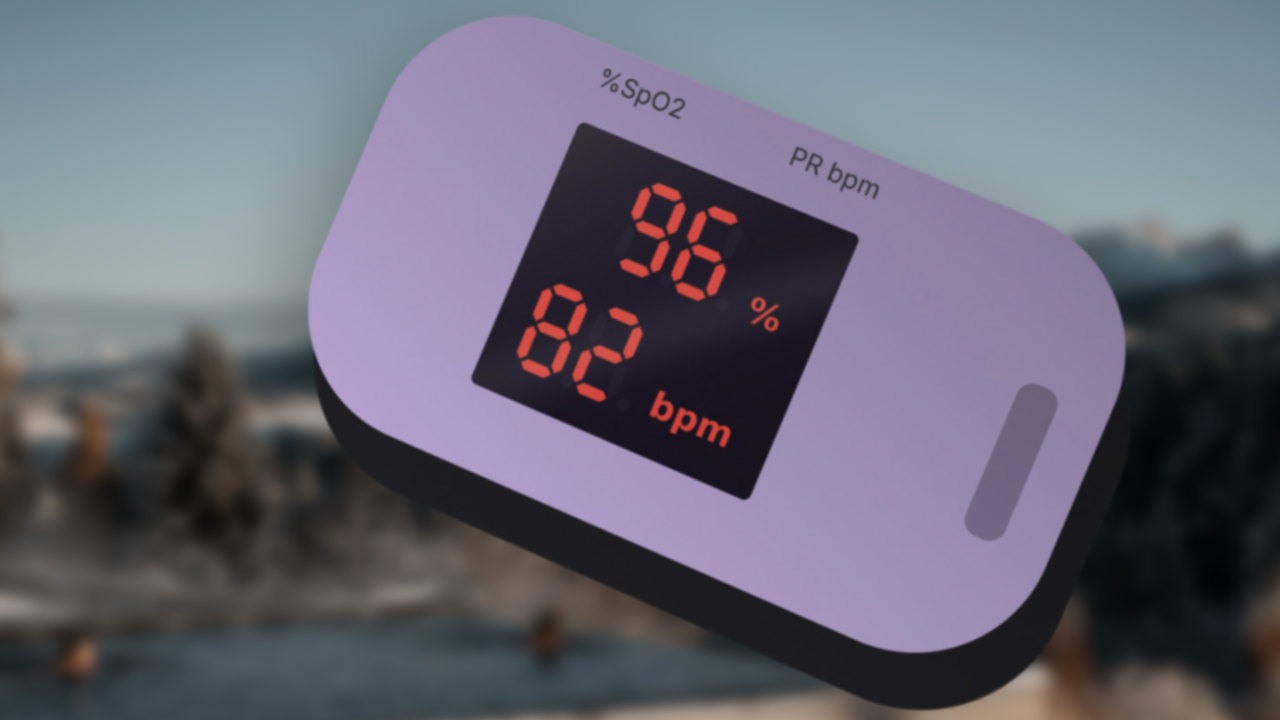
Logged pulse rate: 82 bpm
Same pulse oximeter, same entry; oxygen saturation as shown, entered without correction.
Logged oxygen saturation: 96 %
